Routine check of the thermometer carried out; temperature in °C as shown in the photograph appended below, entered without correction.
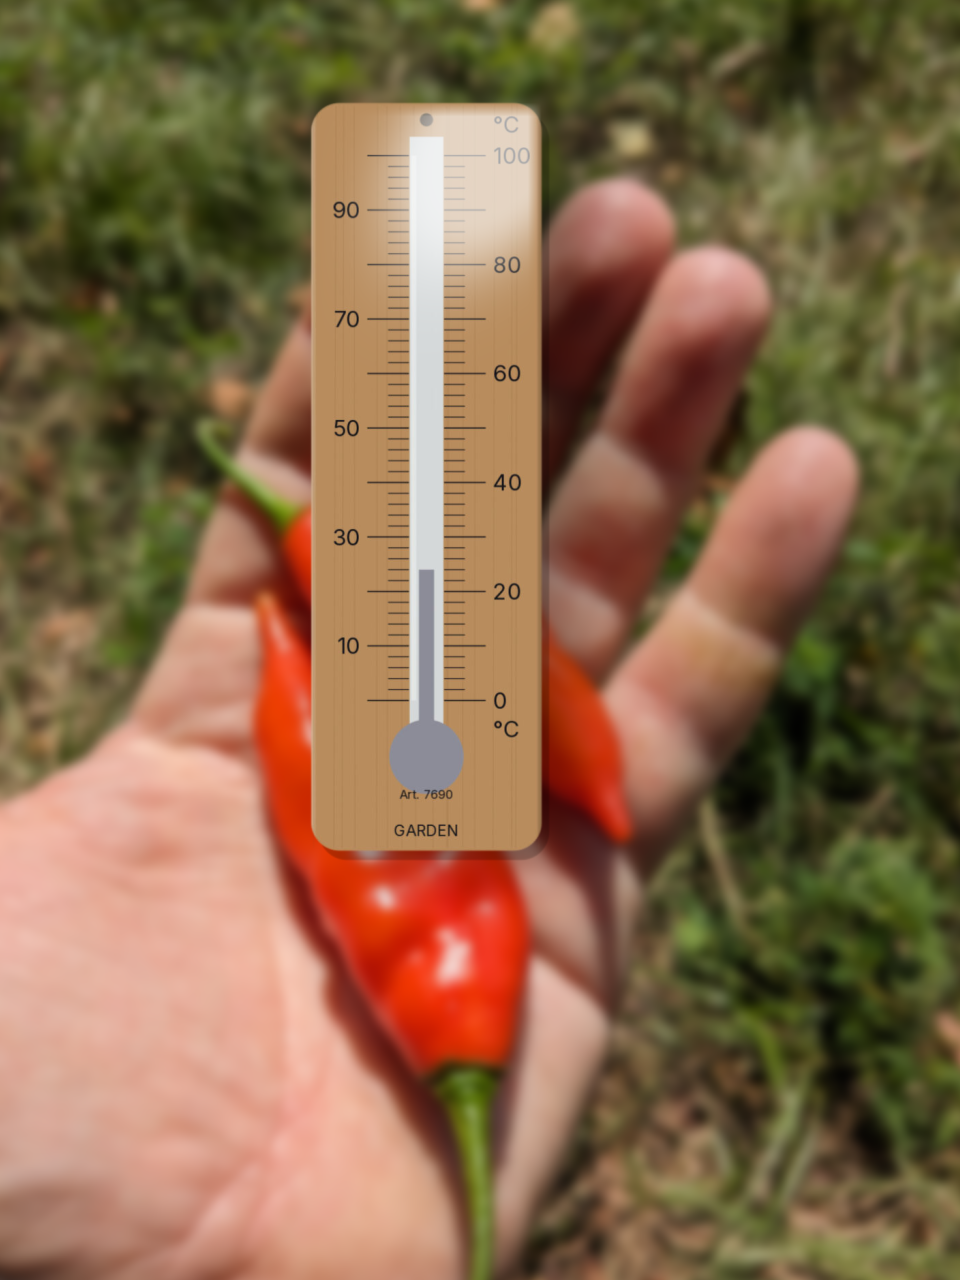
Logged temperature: 24 °C
